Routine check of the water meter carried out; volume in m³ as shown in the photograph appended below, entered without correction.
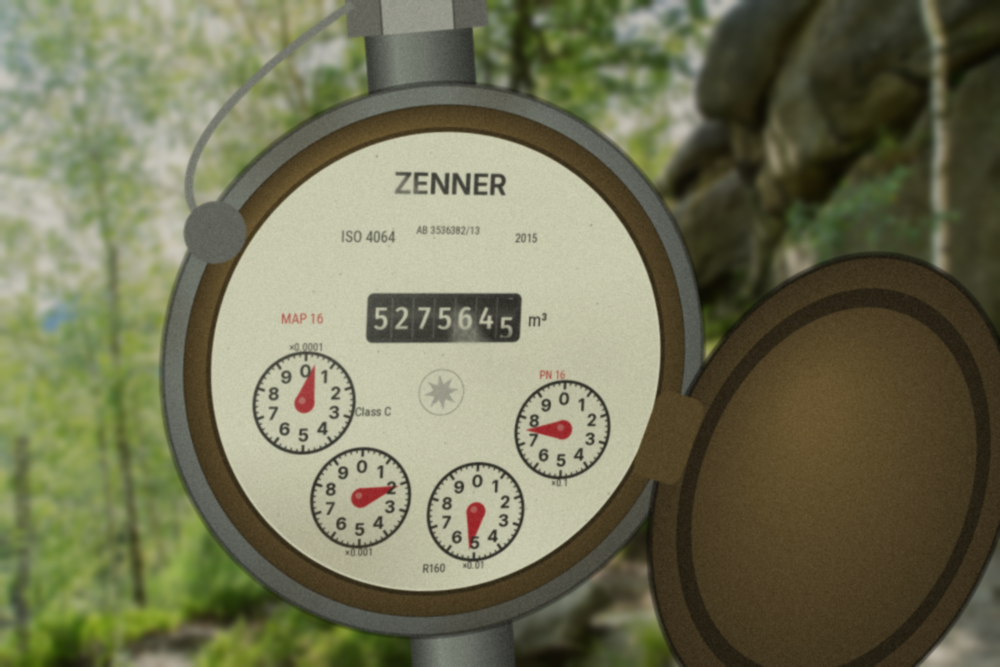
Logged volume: 5275644.7520 m³
